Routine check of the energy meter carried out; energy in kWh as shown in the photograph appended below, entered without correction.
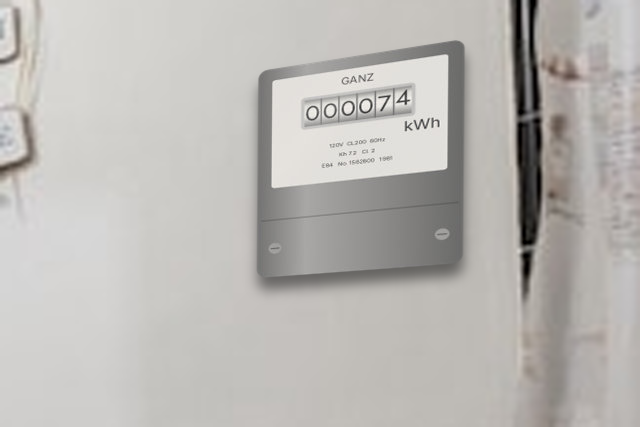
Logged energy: 74 kWh
